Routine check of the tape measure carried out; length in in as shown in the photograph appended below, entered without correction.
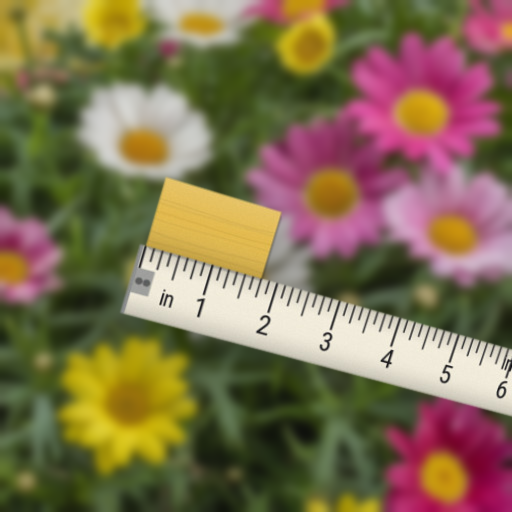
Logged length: 1.75 in
